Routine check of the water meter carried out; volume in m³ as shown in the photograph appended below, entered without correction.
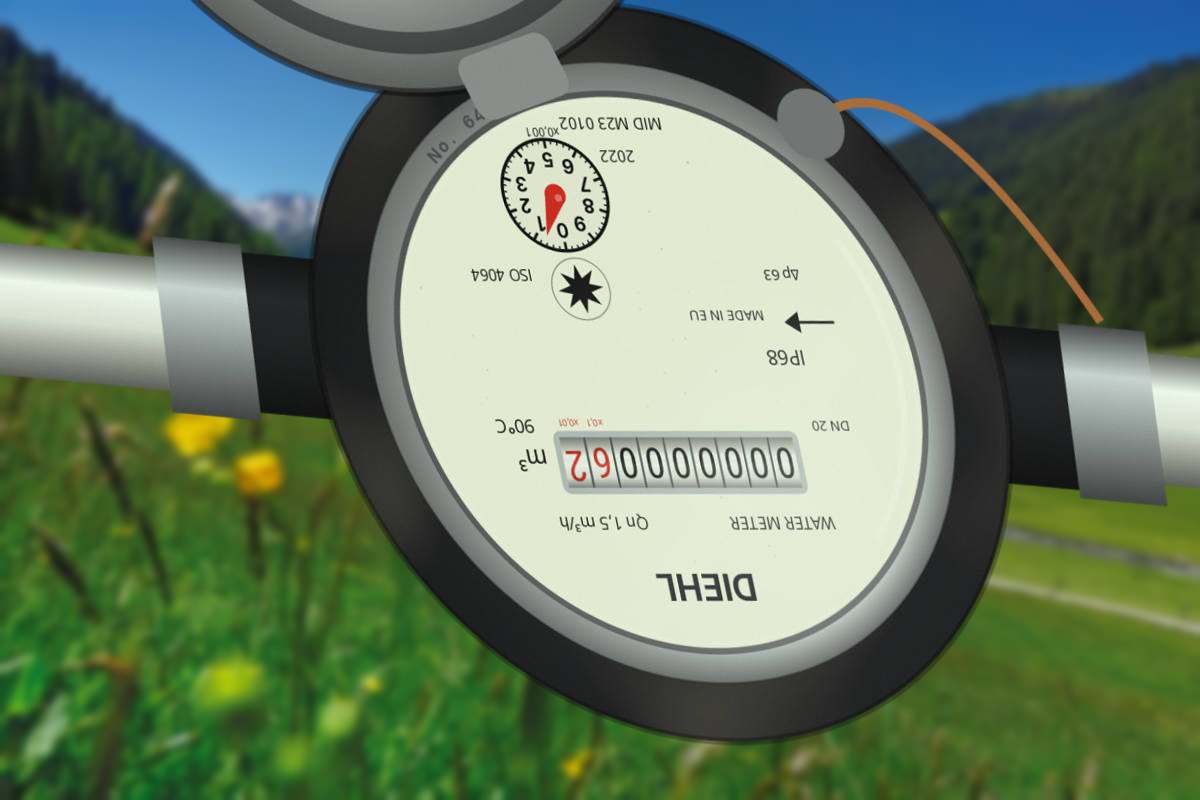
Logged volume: 0.620 m³
